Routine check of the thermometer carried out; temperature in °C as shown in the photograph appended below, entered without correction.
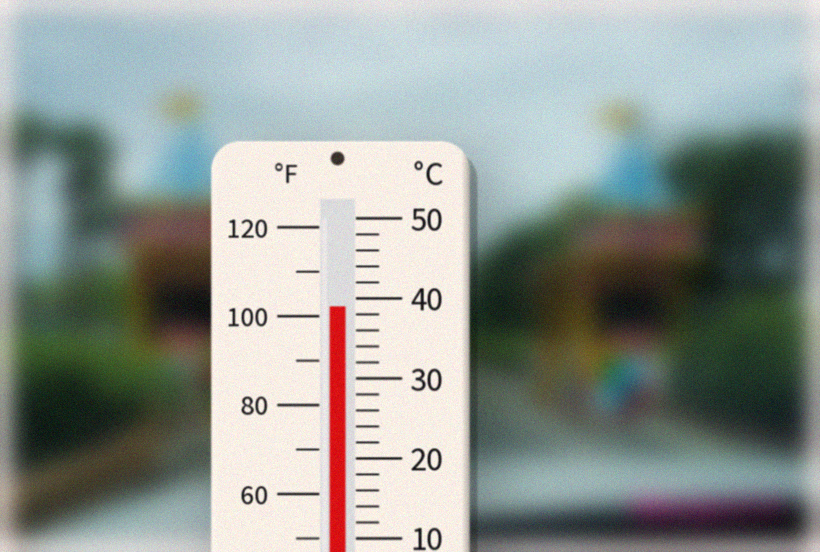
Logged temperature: 39 °C
